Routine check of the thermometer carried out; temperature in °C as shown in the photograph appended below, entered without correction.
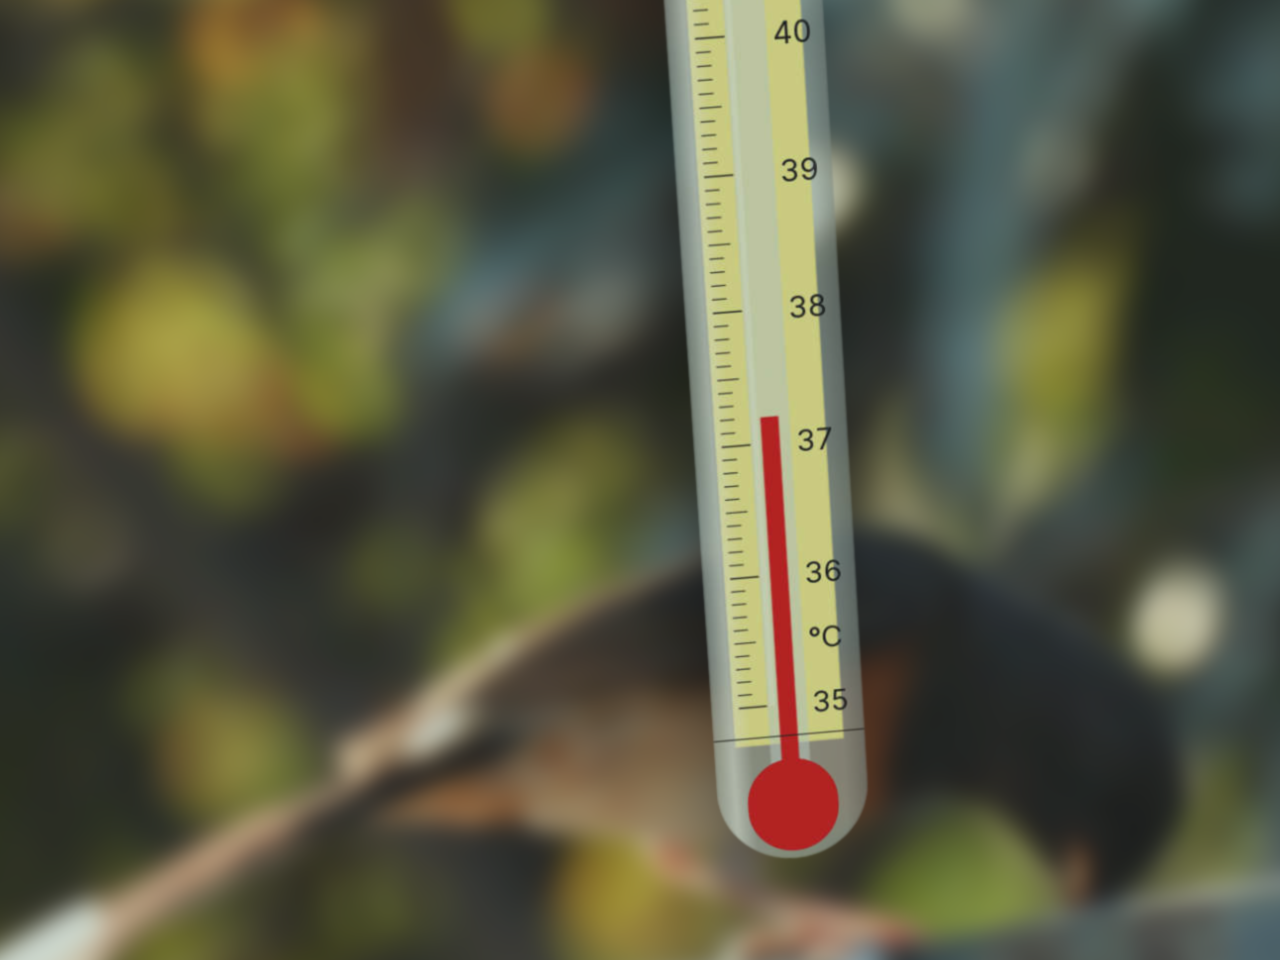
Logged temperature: 37.2 °C
